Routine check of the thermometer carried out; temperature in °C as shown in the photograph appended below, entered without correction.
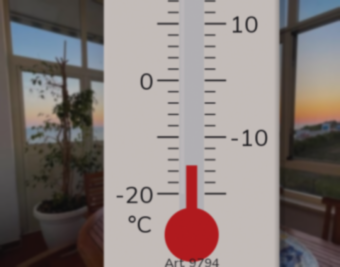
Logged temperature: -15 °C
